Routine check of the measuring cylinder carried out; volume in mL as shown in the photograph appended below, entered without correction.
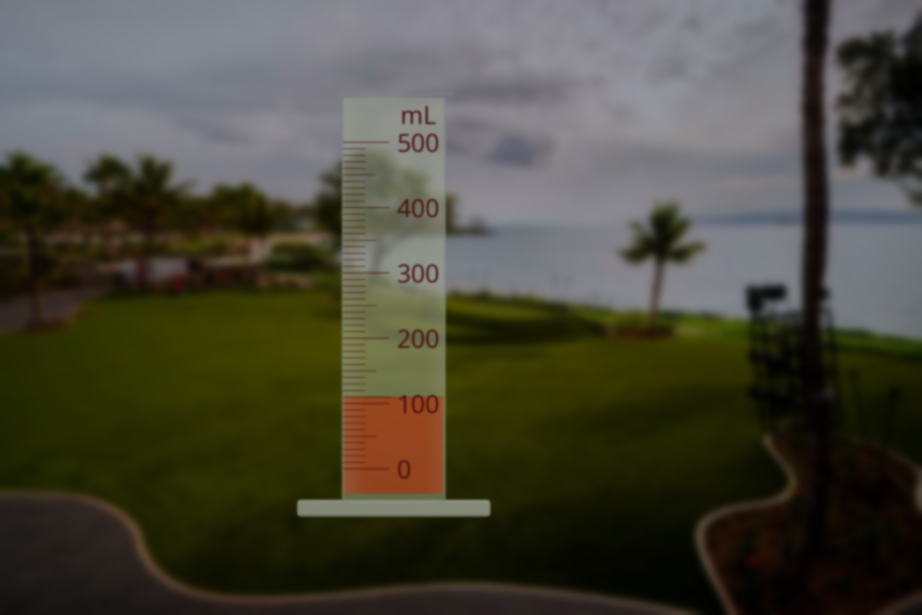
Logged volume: 110 mL
